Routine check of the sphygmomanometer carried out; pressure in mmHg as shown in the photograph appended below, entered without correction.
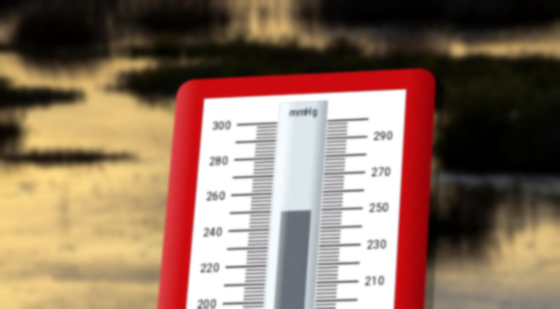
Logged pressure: 250 mmHg
